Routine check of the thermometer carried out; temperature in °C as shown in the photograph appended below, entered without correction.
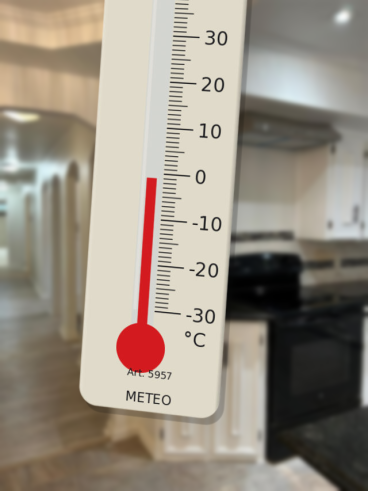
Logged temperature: -1 °C
